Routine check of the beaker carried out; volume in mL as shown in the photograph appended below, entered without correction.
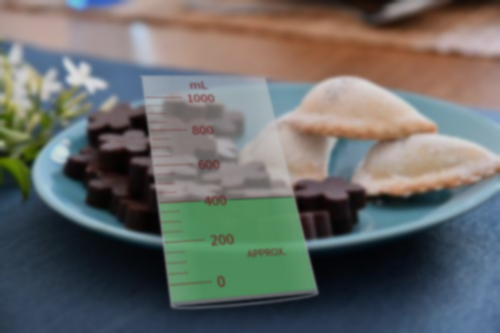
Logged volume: 400 mL
